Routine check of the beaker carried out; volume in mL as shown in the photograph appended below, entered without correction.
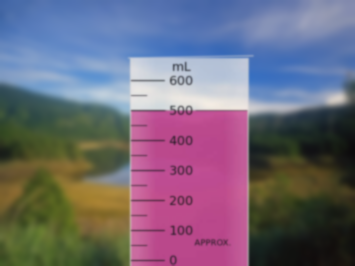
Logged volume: 500 mL
